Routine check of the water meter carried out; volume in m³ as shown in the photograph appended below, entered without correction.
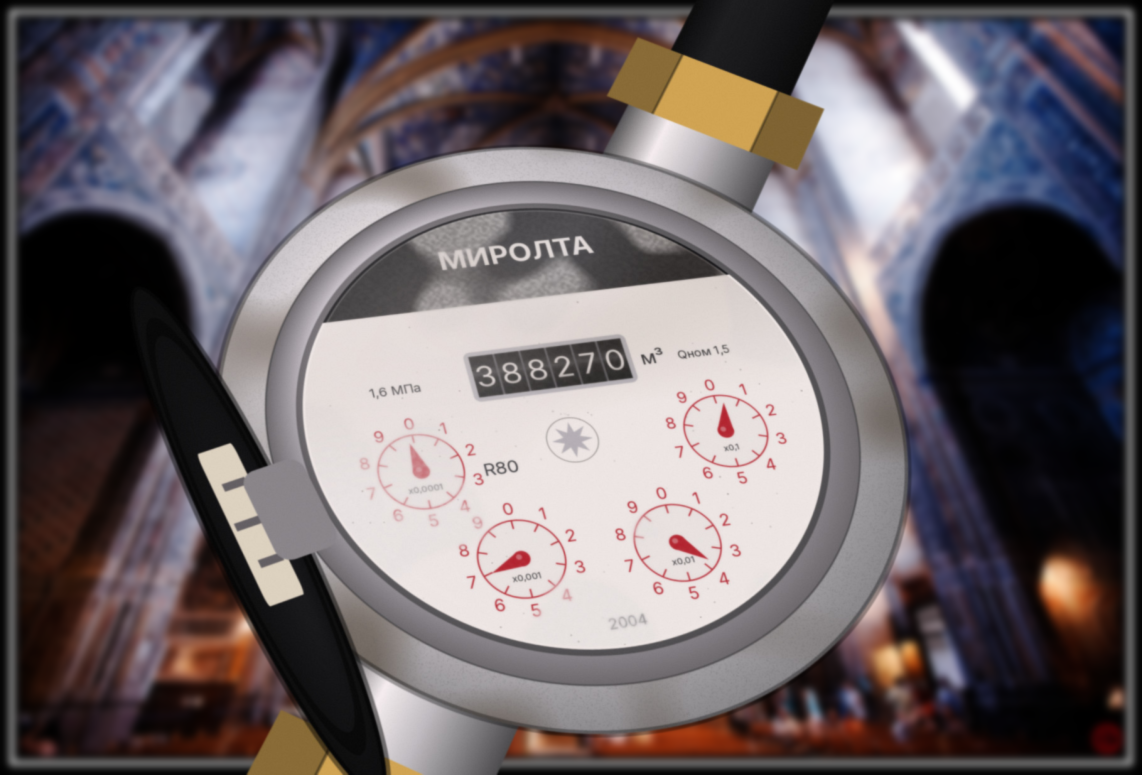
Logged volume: 388270.0369 m³
